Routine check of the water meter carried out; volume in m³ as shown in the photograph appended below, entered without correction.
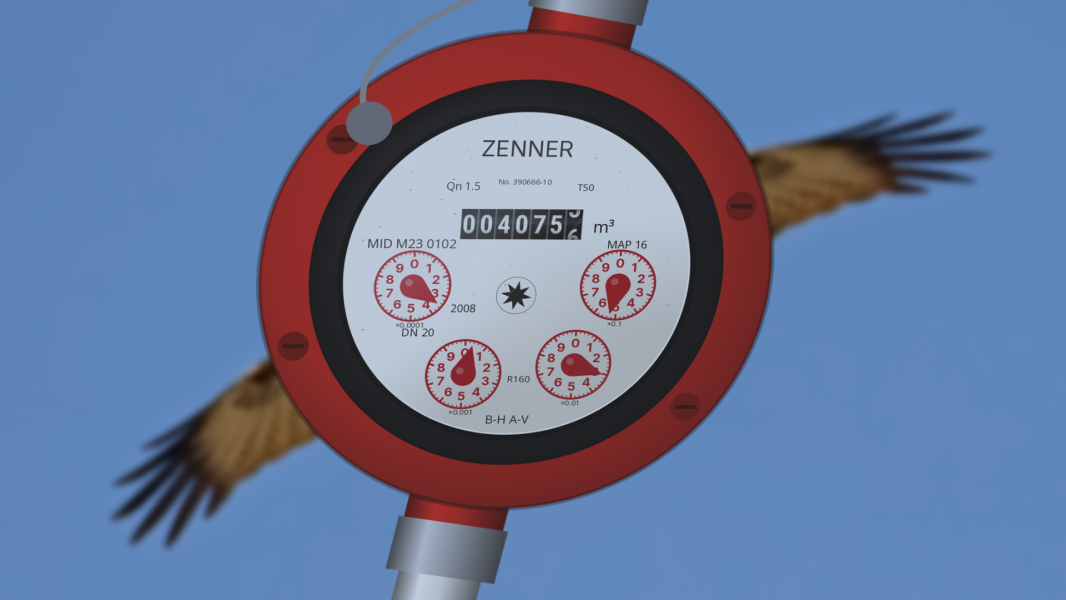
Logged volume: 40755.5303 m³
